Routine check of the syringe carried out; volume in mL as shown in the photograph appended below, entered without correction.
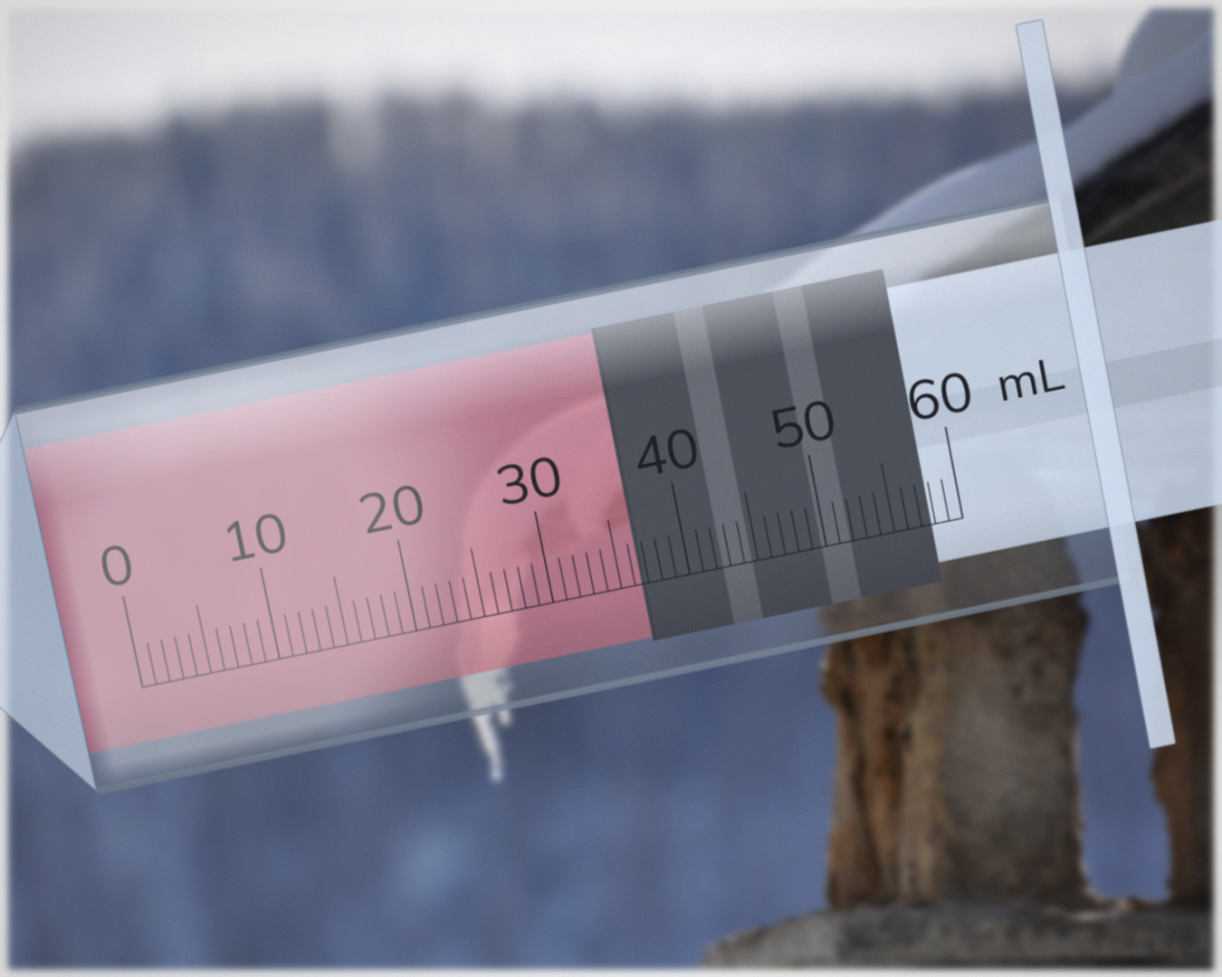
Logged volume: 36.5 mL
